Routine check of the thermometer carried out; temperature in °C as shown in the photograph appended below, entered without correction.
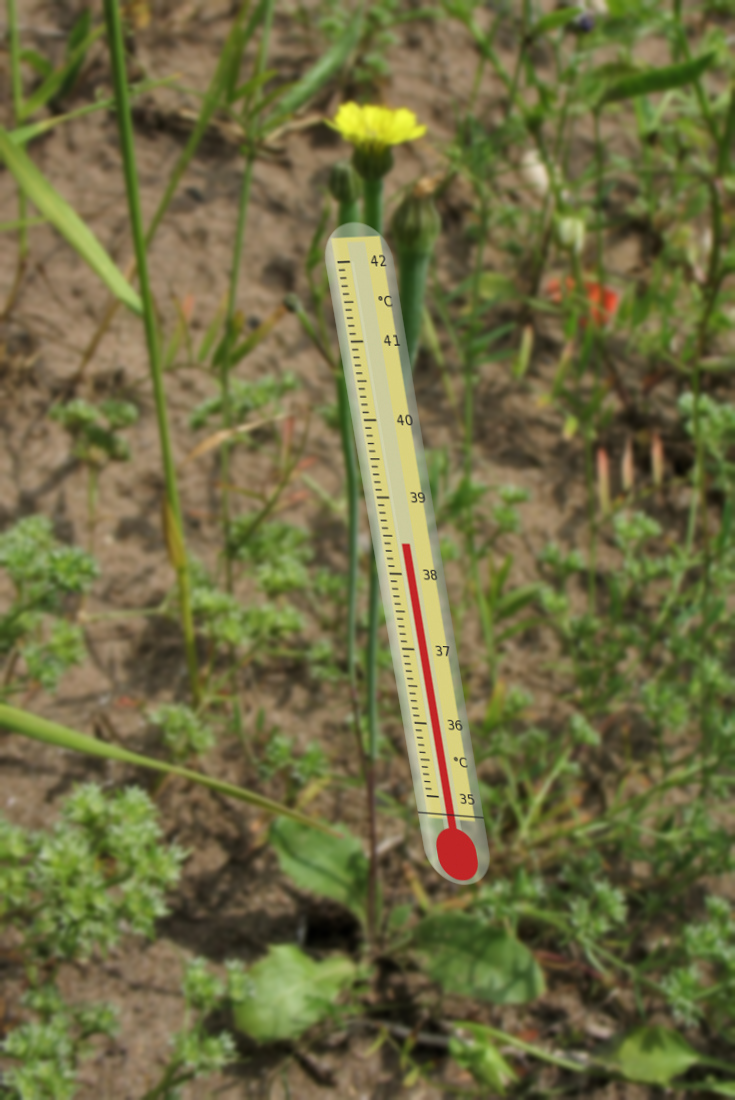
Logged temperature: 38.4 °C
